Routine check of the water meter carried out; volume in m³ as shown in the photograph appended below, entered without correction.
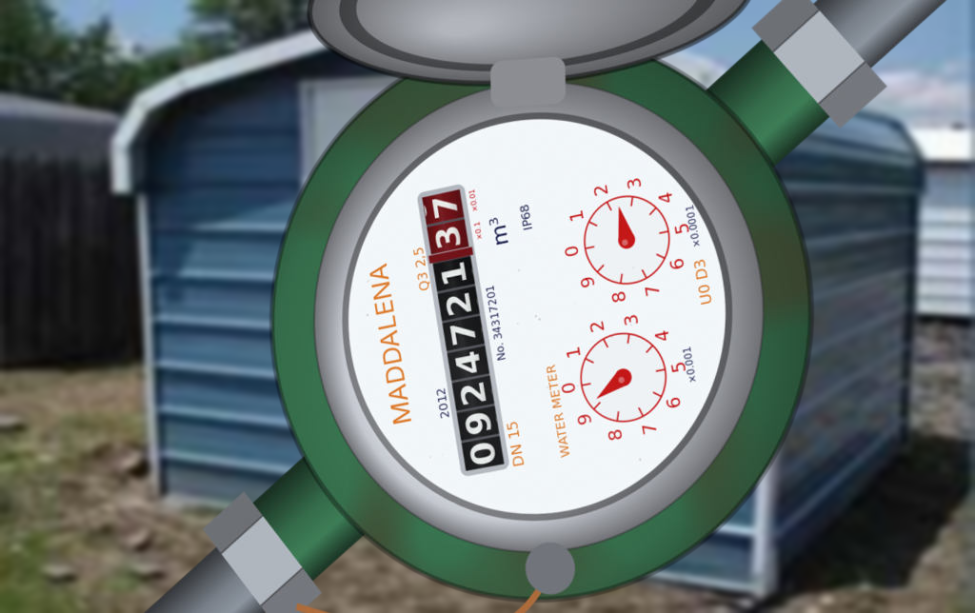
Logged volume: 924721.3692 m³
